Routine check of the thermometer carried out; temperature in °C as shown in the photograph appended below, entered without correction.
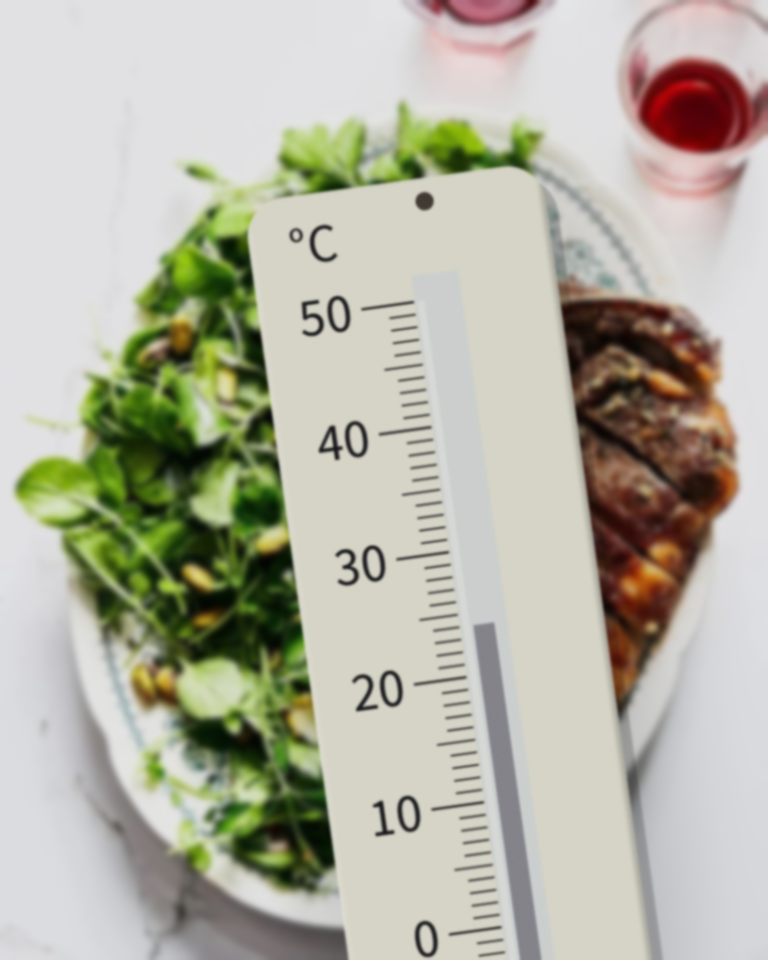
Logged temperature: 24 °C
